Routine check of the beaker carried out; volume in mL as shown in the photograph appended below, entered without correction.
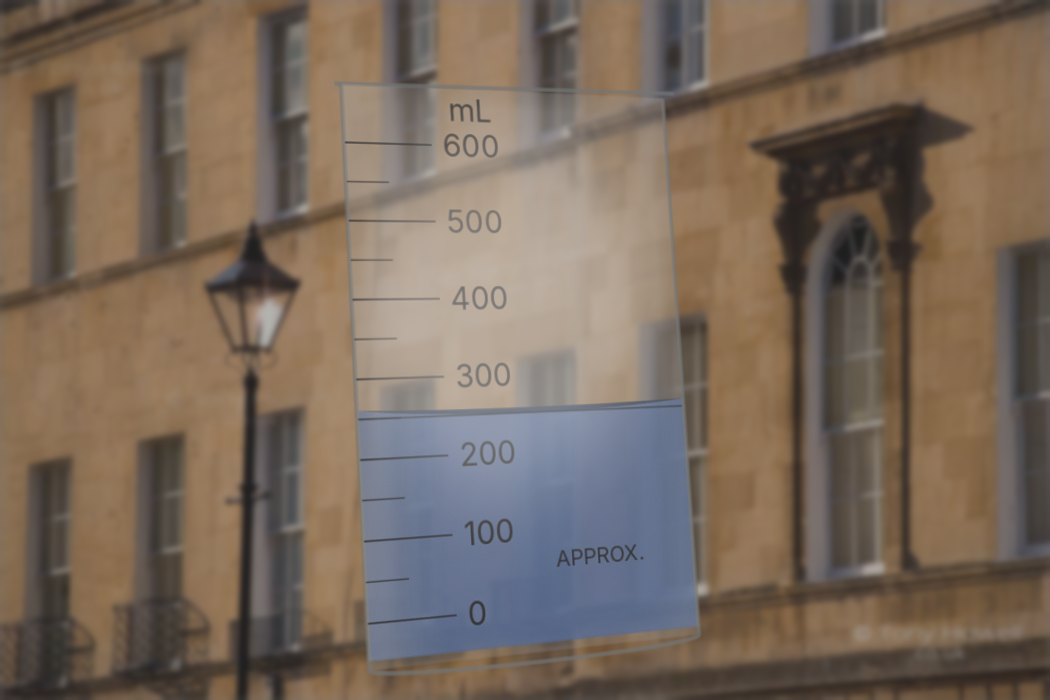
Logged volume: 250 mL
